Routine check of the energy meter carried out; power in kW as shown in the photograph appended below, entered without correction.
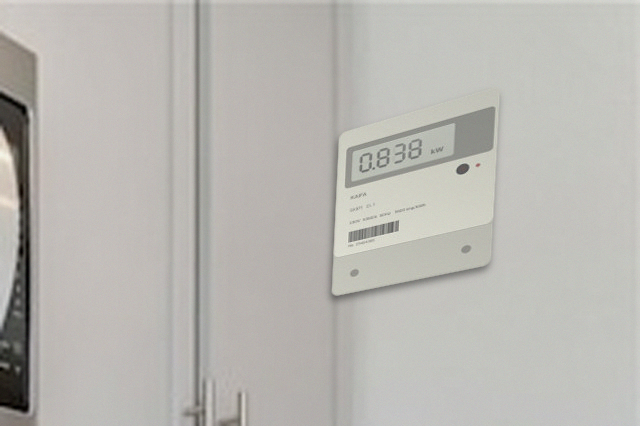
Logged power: 0.838 kW
